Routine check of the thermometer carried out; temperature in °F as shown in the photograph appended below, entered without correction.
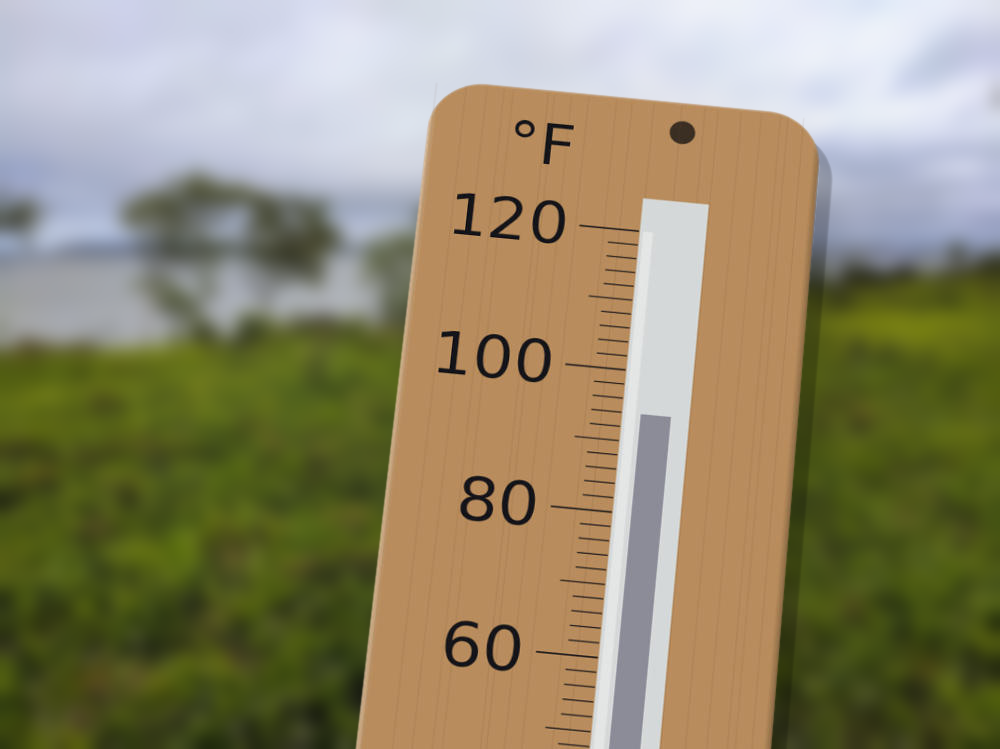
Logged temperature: 94 °F
